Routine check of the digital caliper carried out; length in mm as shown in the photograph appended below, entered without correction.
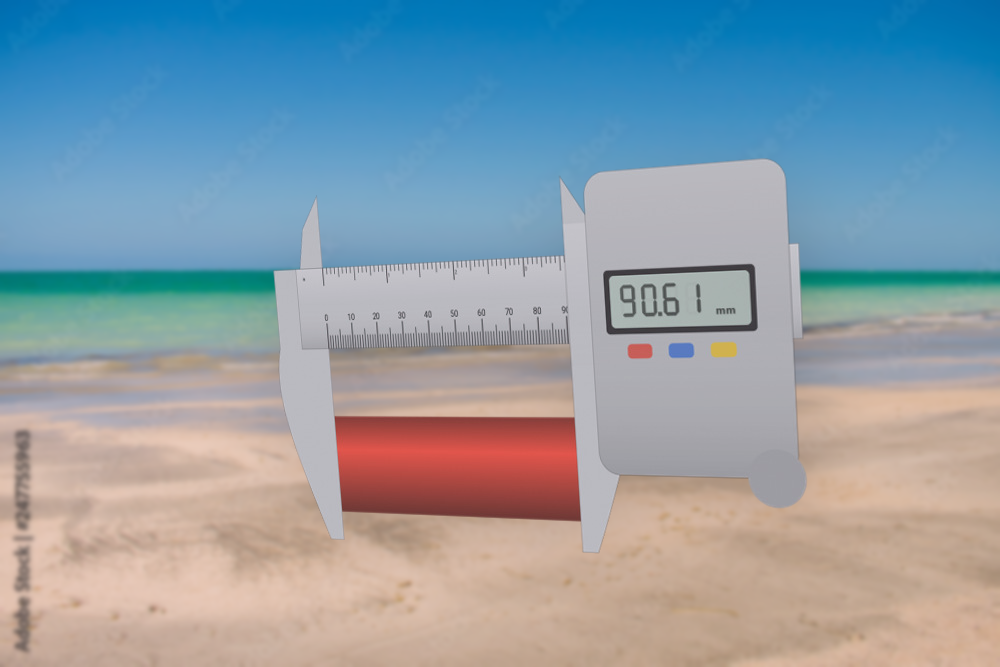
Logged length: 90.61 mm
